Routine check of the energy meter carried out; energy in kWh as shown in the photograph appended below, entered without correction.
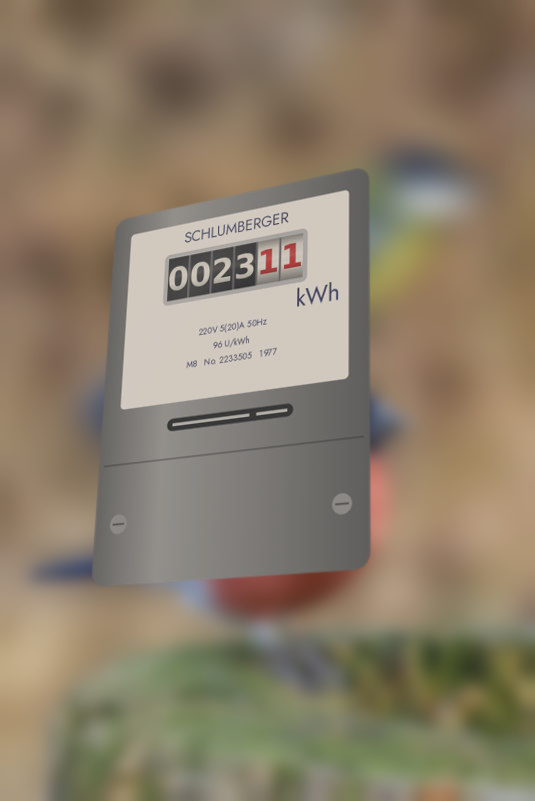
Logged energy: 23.11 kWh
